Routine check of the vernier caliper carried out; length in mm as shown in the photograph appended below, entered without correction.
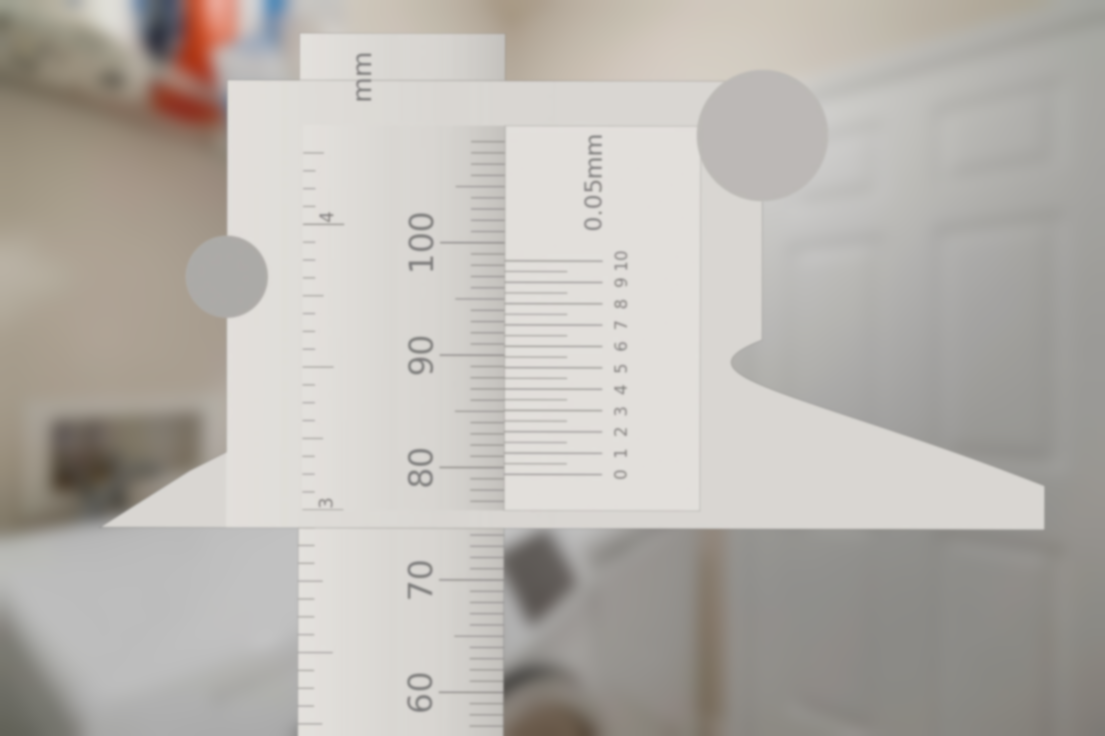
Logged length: 79.4 mm
